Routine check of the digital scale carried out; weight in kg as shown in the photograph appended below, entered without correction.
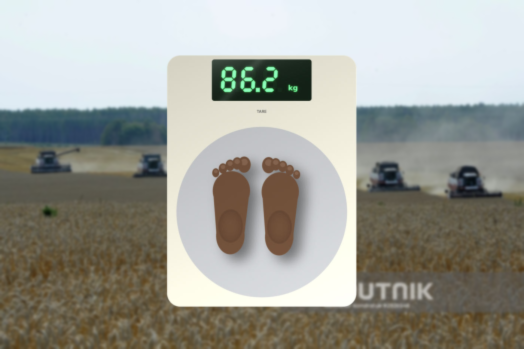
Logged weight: 86.2 kg
